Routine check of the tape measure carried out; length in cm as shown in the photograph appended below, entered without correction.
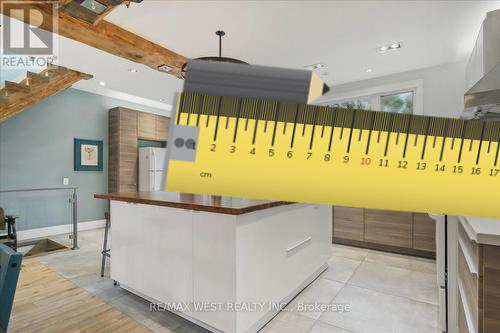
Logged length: 7.5 cm
